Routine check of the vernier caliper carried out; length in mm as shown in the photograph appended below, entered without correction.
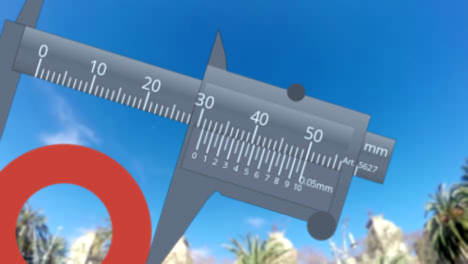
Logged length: 31.0 mm
